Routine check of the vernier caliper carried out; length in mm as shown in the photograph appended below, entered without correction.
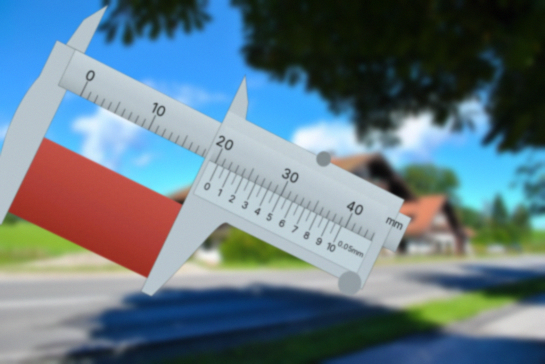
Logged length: 20.4 mm
